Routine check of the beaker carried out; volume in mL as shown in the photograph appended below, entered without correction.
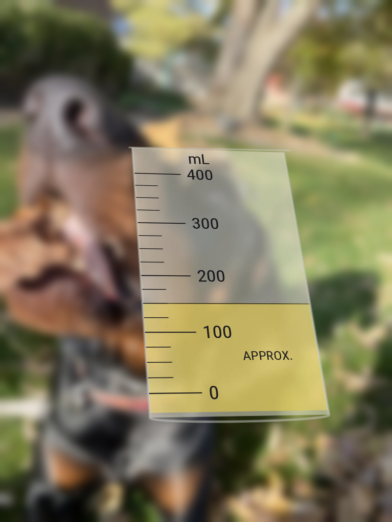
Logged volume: 150 mL
